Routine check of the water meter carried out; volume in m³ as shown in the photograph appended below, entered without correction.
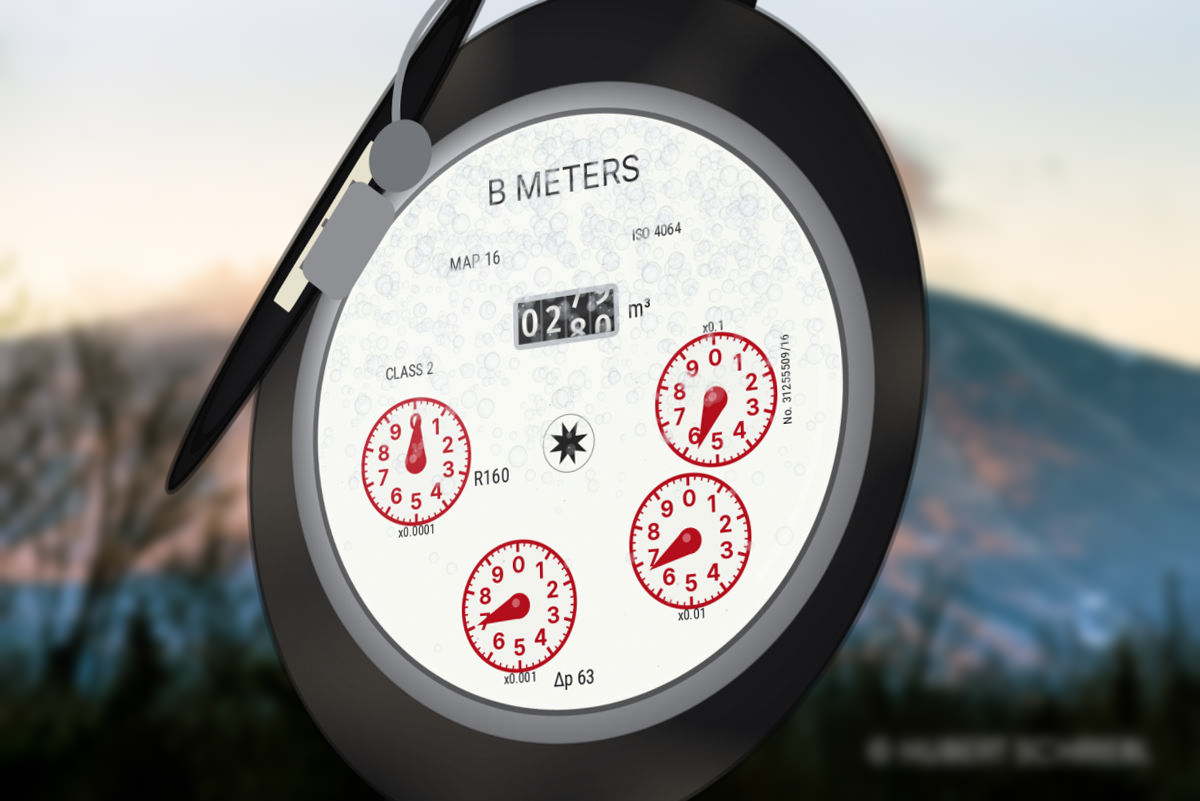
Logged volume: 279.5670 m³
